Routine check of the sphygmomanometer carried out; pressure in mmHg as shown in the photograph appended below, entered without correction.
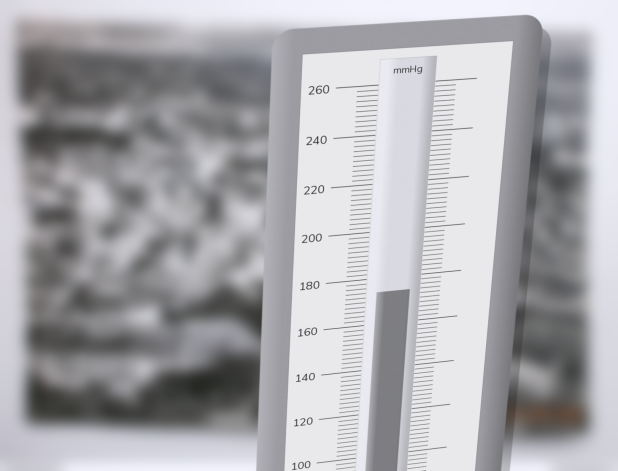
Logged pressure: 174 mmHg
